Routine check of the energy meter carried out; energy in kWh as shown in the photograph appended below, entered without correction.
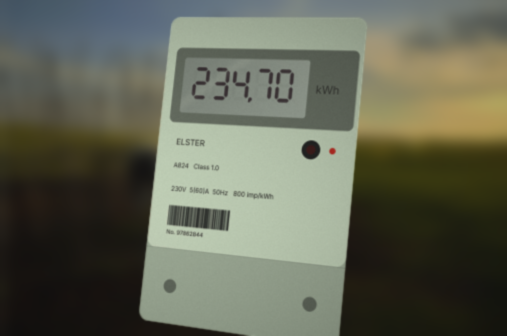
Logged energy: 234.70 kWh
